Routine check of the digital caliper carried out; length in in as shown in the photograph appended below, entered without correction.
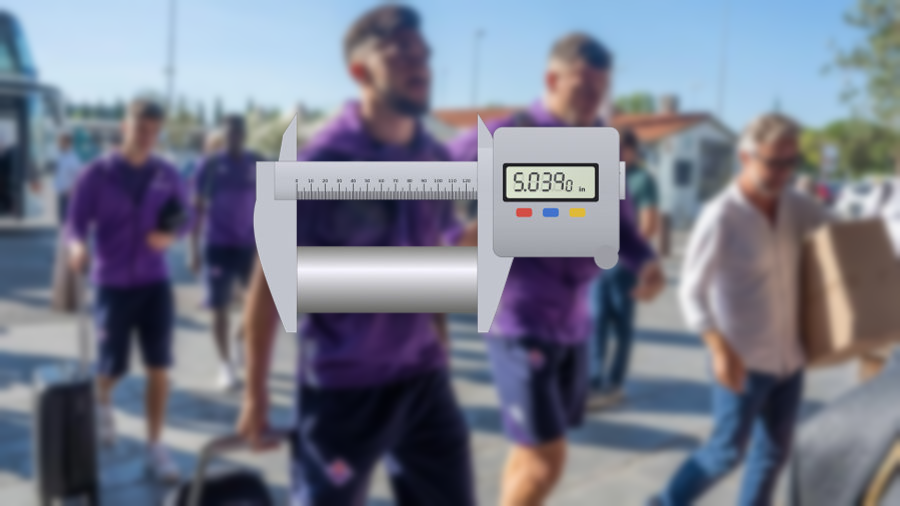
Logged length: 5.0390 in
